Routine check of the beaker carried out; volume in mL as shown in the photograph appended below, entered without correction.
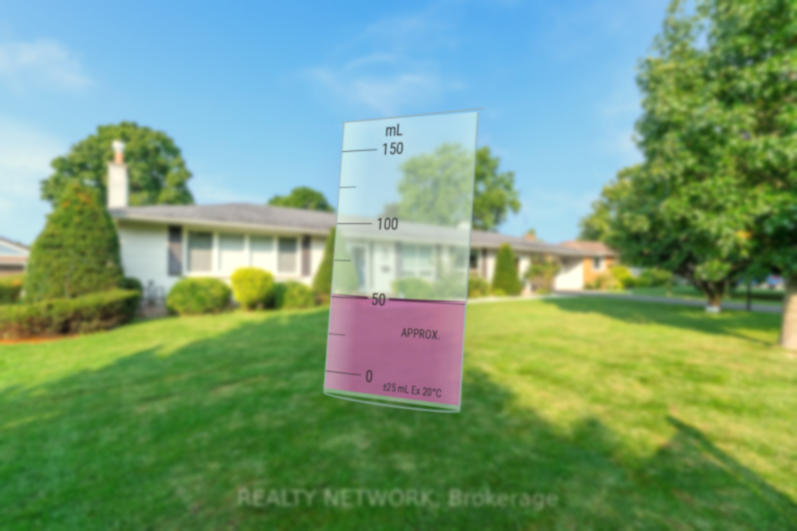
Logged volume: 50 mL
